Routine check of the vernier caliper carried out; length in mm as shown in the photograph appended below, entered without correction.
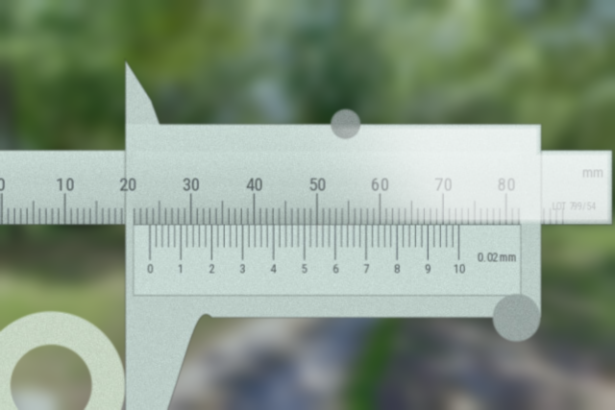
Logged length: 23.5 mm
